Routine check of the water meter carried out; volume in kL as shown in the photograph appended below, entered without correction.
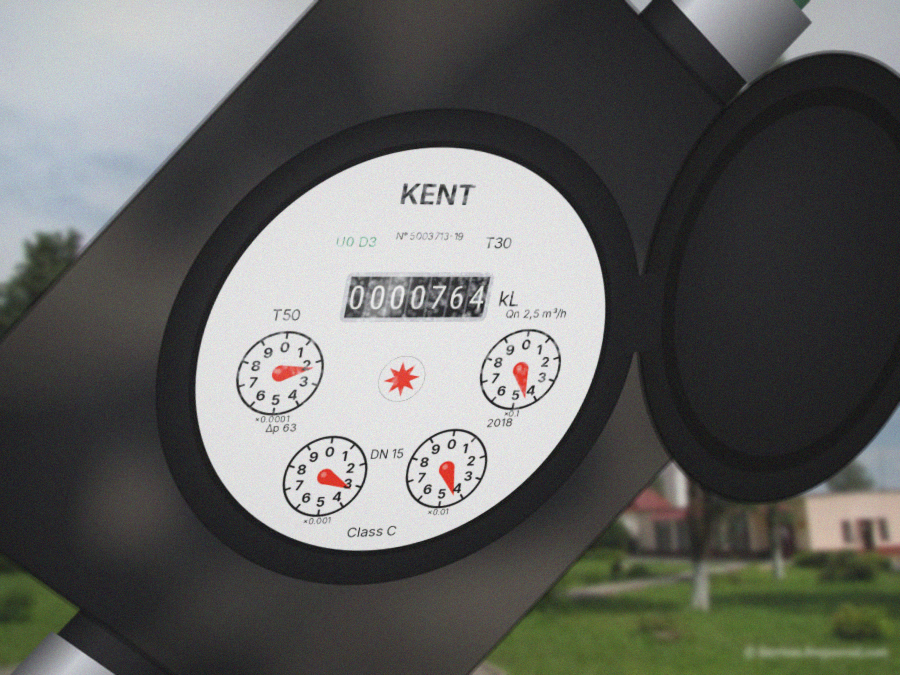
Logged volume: 764.4432 kL
